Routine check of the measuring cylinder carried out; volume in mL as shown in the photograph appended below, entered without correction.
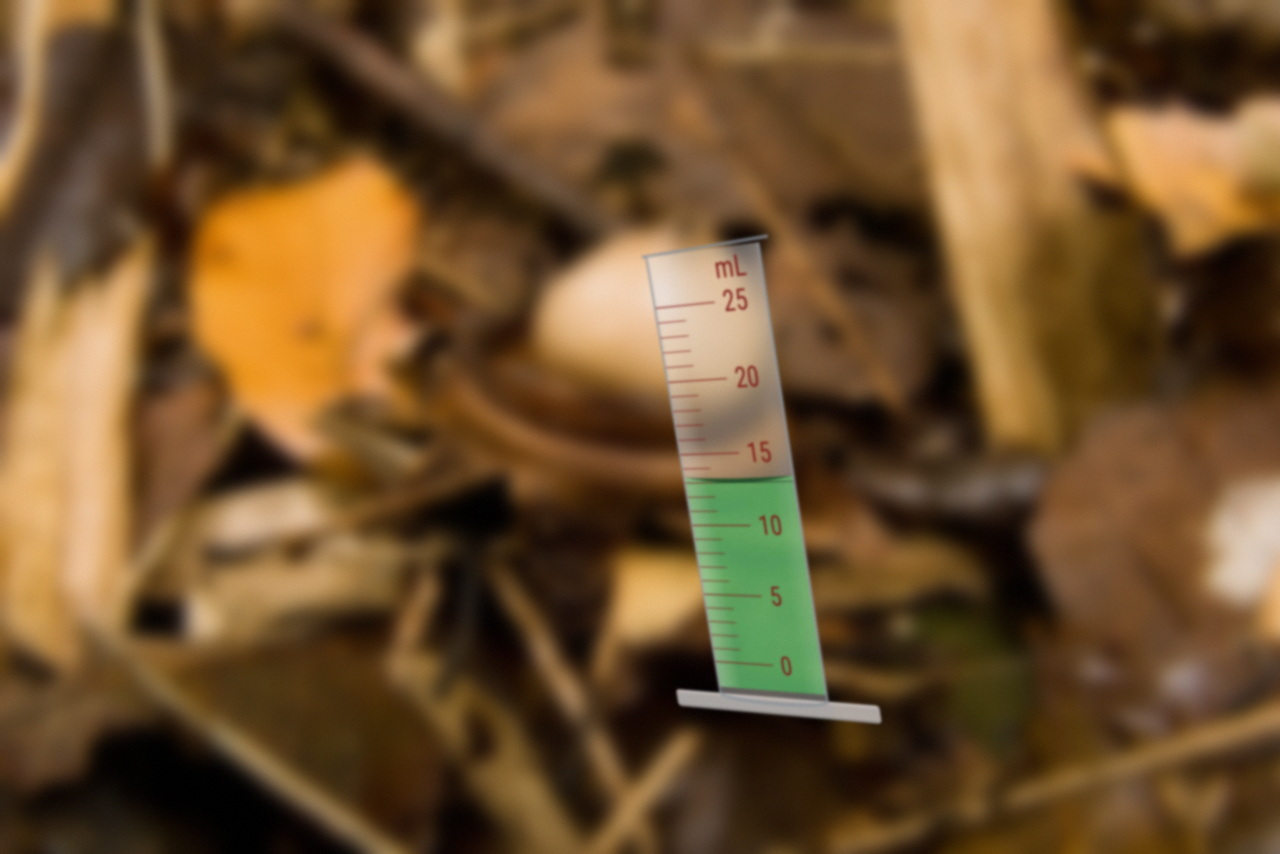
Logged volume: 13 mL
